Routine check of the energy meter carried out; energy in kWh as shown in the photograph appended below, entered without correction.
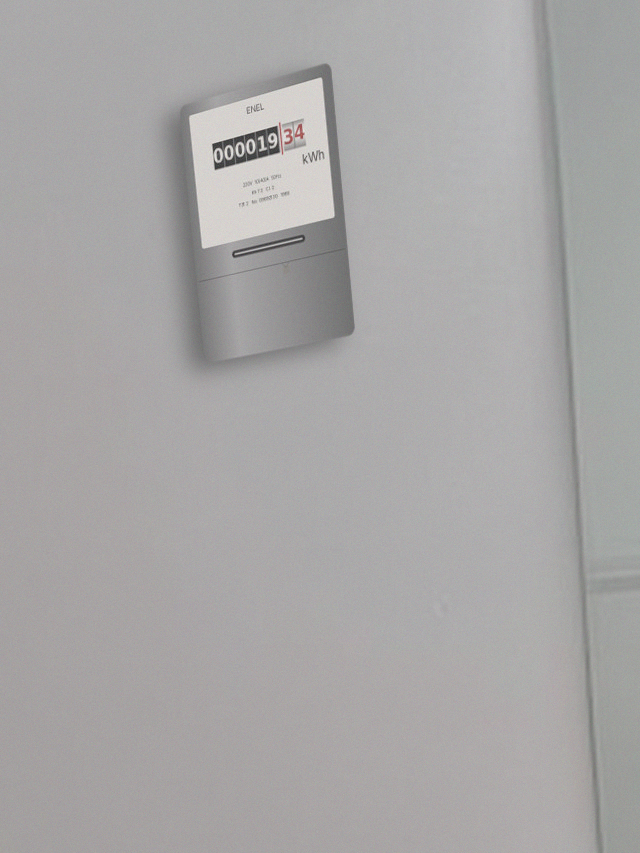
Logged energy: 19.34 kWh
